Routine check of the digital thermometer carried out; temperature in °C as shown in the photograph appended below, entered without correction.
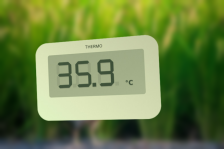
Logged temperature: 35.9 °C
